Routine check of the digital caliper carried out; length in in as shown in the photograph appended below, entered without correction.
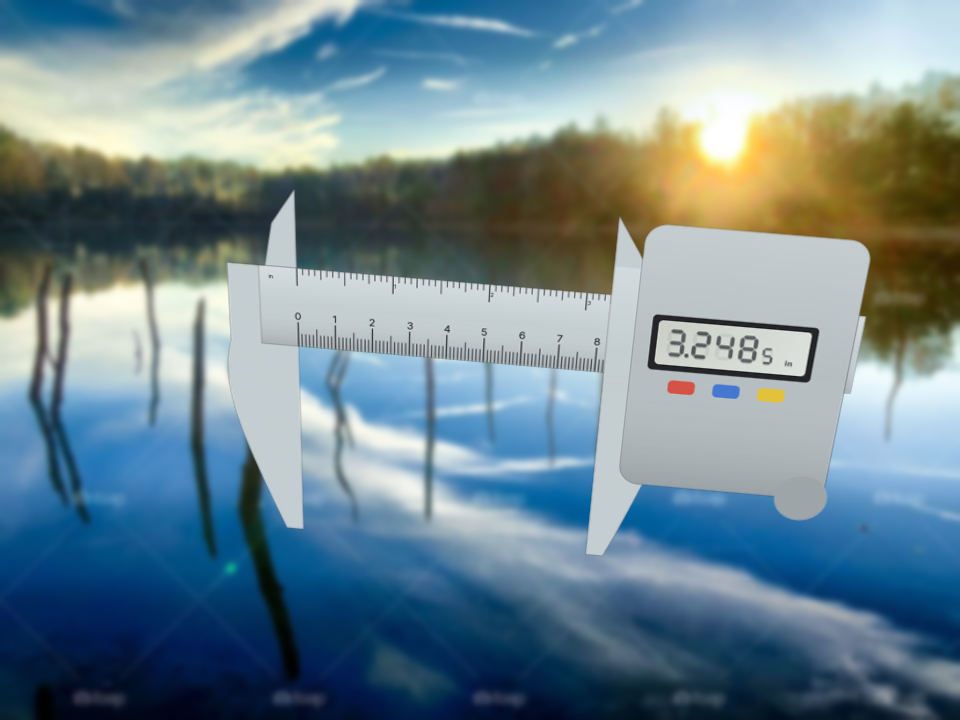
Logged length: 3.2485 in
